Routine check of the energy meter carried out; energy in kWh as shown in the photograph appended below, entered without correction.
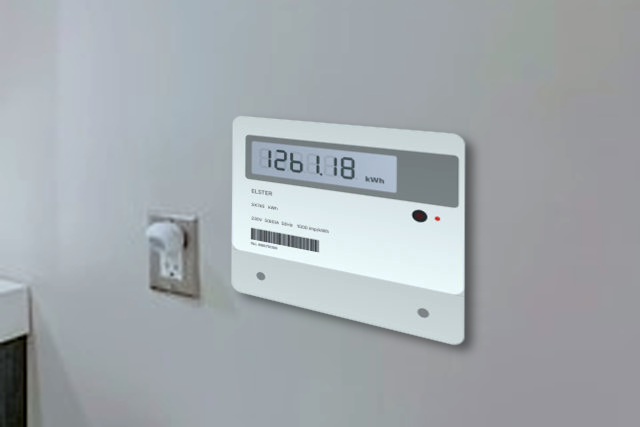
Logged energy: 1261.18 kWh
